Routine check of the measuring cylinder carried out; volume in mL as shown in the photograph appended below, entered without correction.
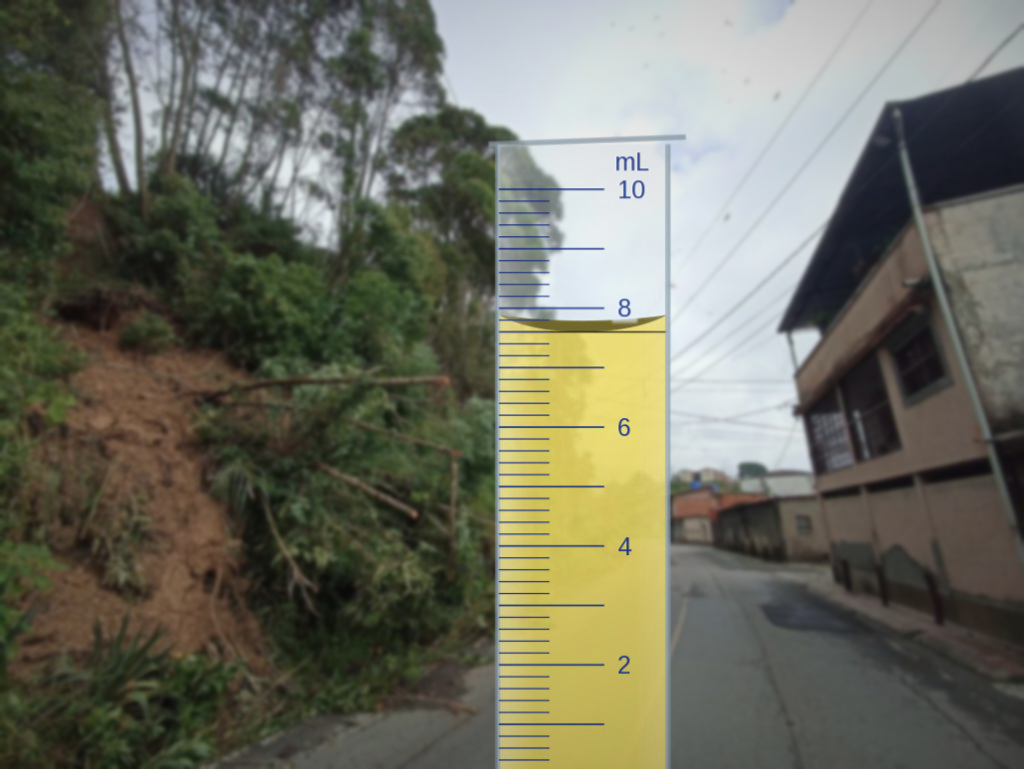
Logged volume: 7.6 mL
